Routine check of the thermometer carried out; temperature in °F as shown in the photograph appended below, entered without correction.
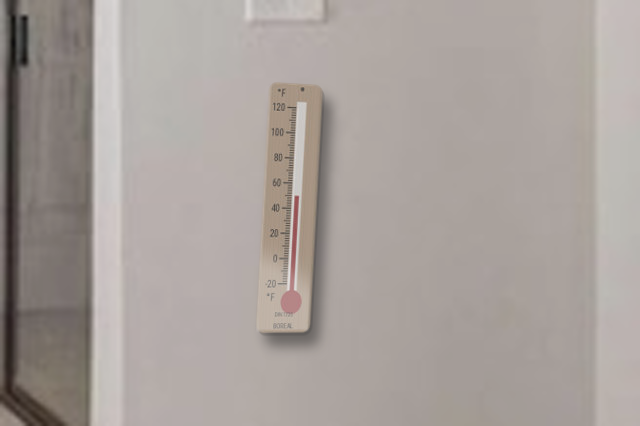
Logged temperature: 50 °F
